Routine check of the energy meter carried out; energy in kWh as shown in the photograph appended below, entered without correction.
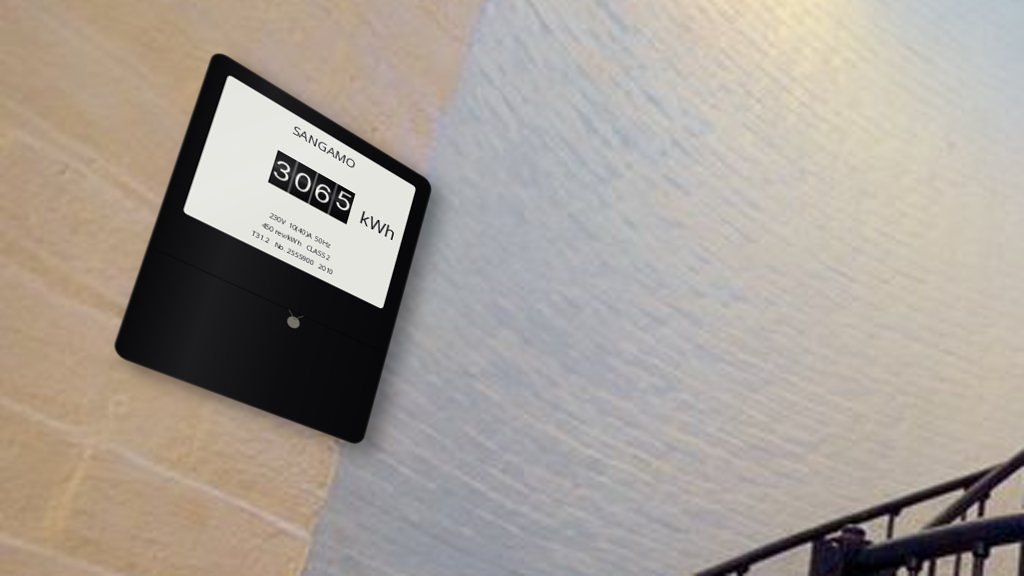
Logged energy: 3065 kWh
